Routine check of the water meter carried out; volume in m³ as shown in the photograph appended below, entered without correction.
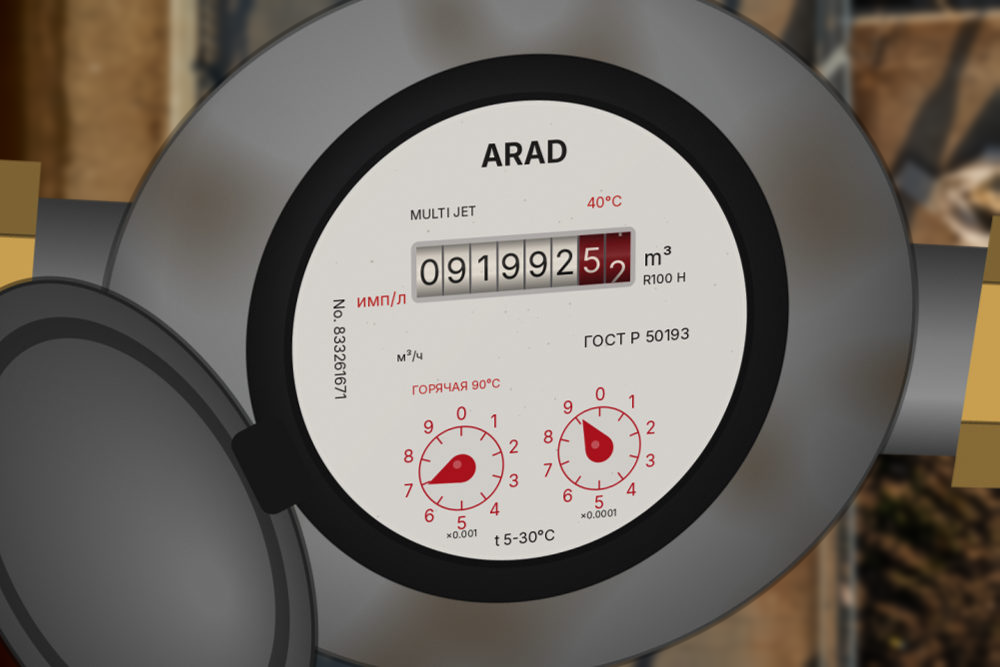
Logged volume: 91992.5169 m³
